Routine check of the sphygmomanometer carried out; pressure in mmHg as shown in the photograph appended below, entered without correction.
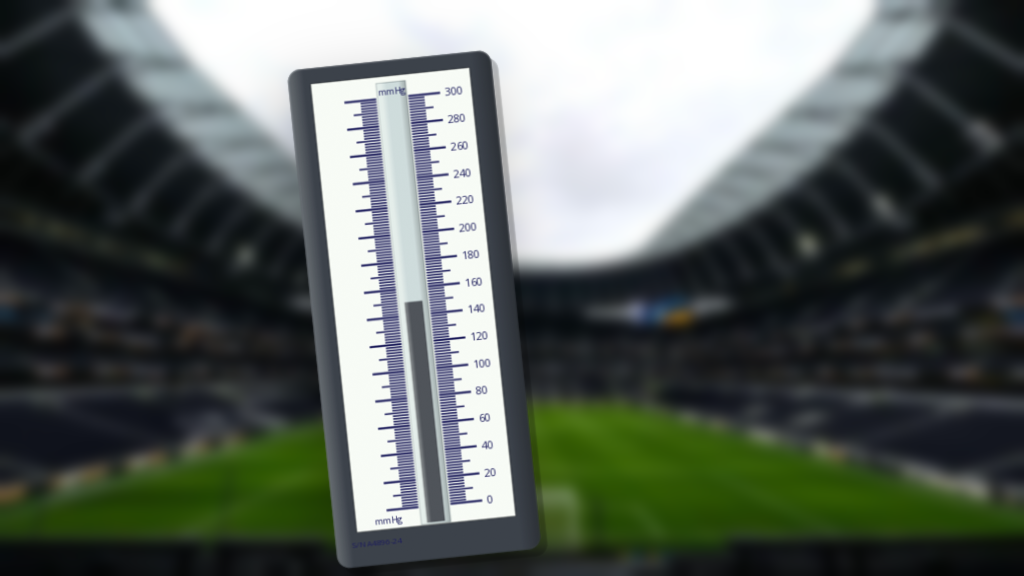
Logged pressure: 150 mmHg
